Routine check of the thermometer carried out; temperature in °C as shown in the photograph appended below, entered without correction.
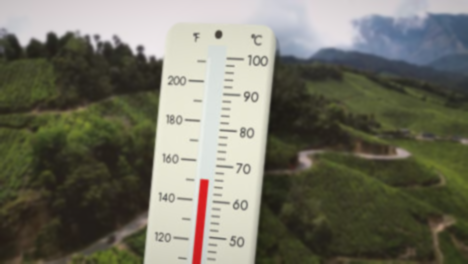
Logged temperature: 66 °C
